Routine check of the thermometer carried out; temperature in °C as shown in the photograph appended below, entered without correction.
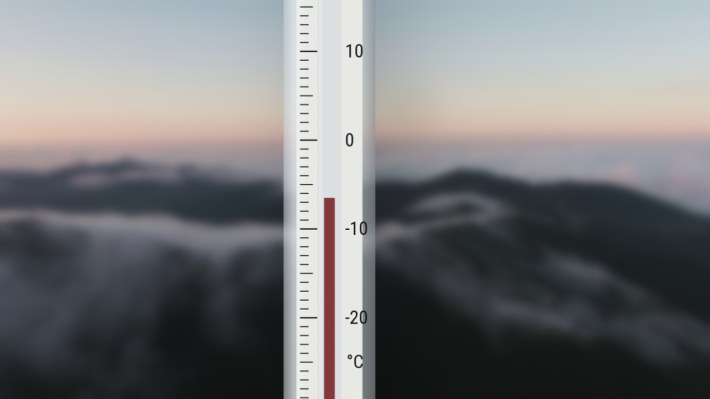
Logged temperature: -6.5 °C
